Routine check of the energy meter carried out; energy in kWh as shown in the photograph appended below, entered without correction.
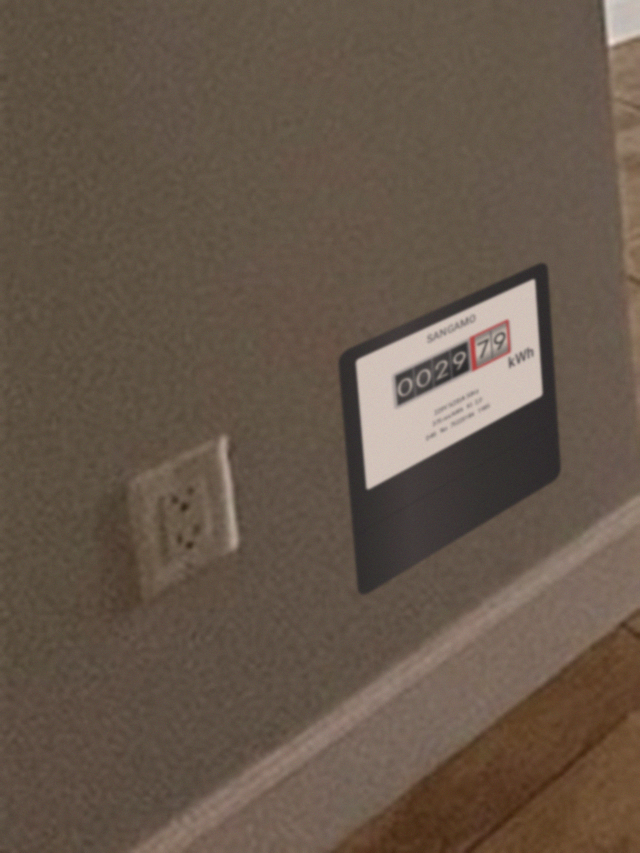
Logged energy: 29.79 kWh
